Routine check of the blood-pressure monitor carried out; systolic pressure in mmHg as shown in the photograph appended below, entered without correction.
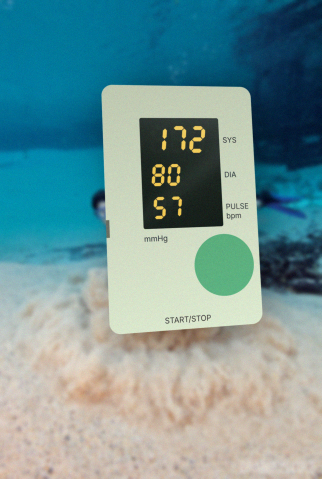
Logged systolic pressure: 172 mmHg
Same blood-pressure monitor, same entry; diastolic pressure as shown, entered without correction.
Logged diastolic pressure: 80 mmHg
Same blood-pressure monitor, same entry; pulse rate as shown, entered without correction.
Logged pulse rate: 57 bpm
